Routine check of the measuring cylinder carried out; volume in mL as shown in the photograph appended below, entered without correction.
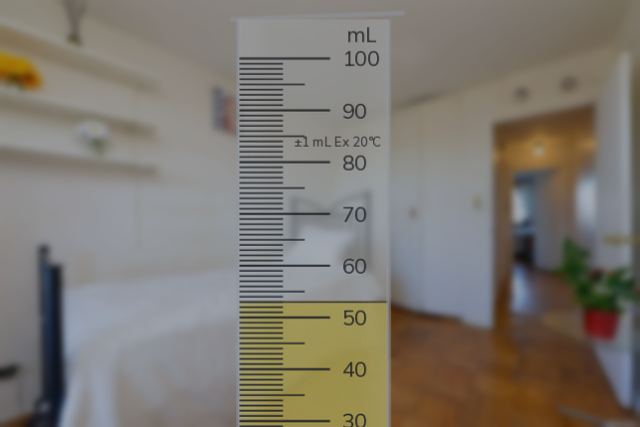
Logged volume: 53 mL
